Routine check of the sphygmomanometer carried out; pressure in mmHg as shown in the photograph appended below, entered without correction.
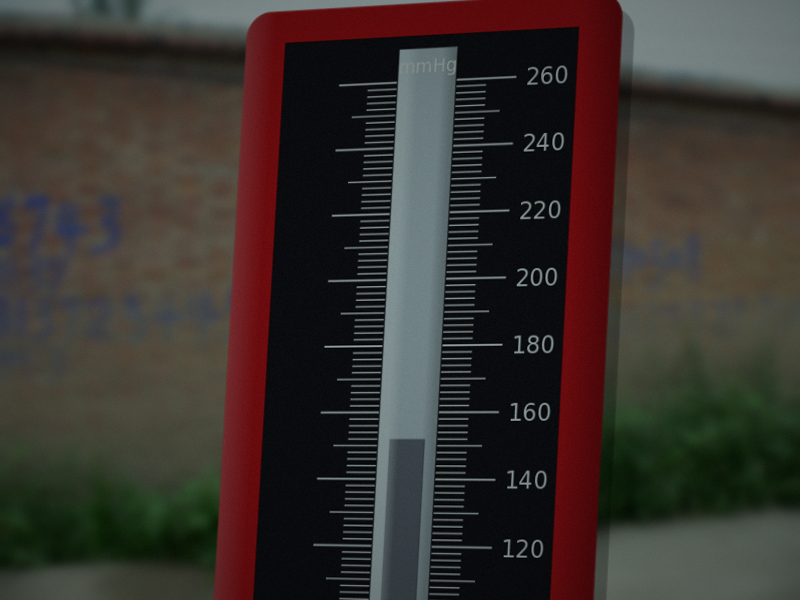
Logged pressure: 152 mmHg
